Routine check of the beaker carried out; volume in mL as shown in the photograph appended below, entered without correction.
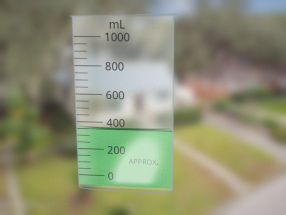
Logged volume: 350 mL
